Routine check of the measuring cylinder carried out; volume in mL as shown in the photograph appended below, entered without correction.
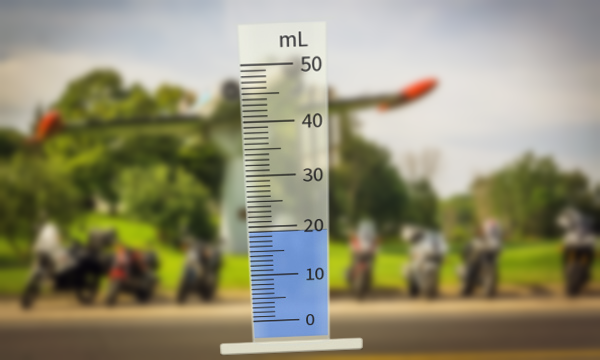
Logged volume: 19 mL
